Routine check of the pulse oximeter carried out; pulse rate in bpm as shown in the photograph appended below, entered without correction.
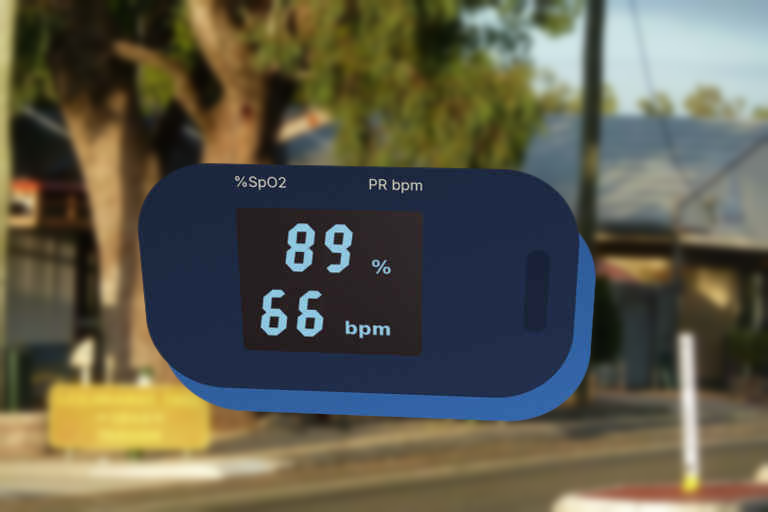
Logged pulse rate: 66 bpm
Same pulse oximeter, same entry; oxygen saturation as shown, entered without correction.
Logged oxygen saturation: 89 %
